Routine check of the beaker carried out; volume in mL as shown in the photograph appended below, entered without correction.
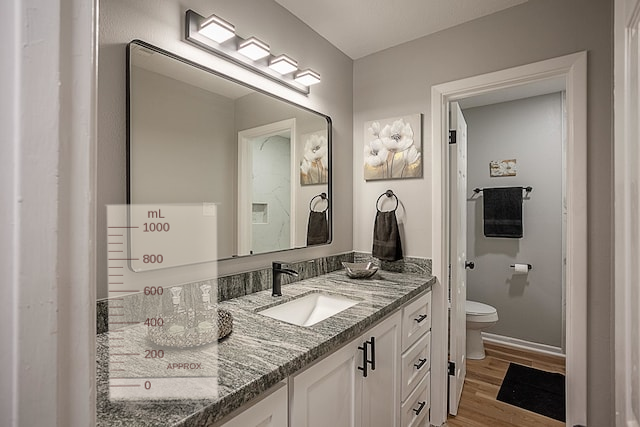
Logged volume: 50 mL
